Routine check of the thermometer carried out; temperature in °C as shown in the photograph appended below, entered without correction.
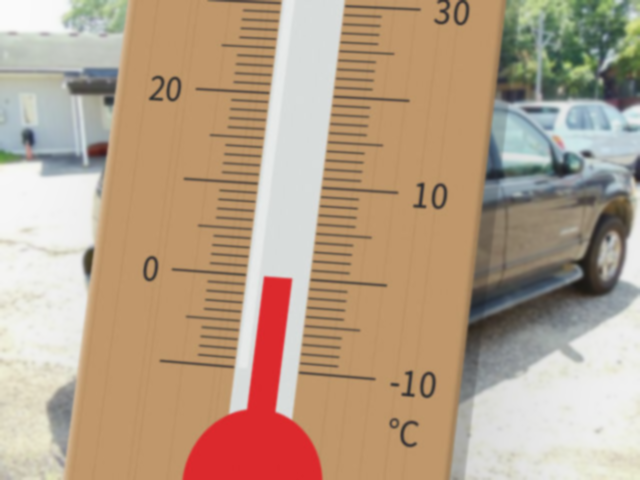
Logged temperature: 0 °C
